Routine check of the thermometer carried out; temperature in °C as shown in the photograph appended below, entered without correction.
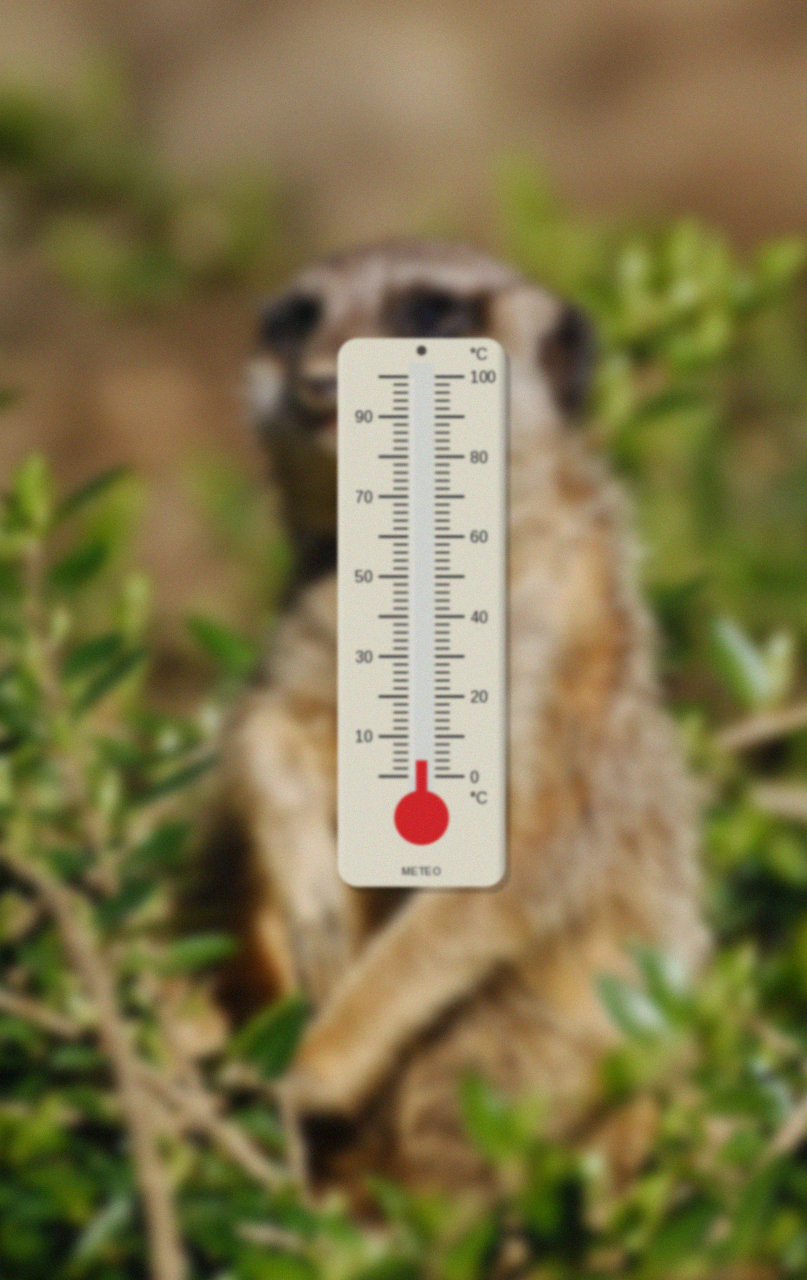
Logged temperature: 4 °C
